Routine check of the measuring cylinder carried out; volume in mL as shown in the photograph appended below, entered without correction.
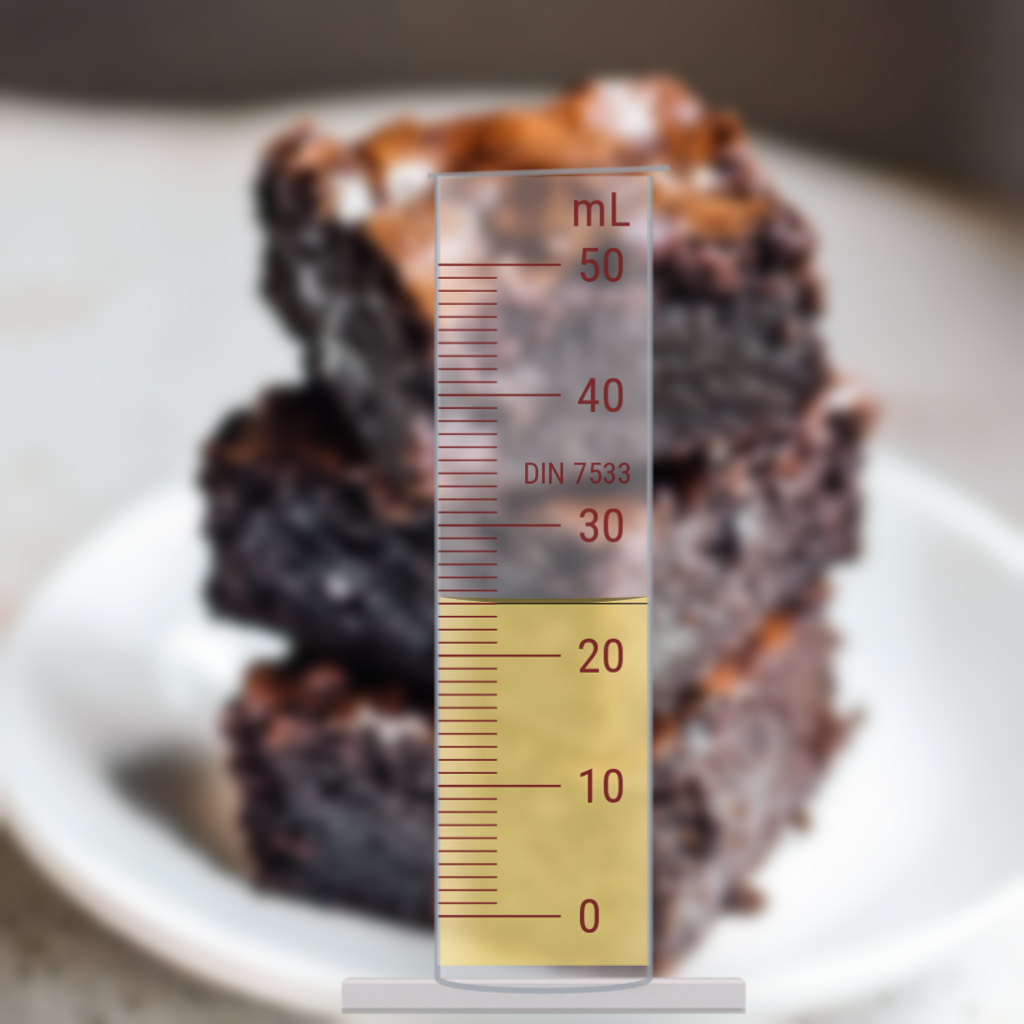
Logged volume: 24 mL
